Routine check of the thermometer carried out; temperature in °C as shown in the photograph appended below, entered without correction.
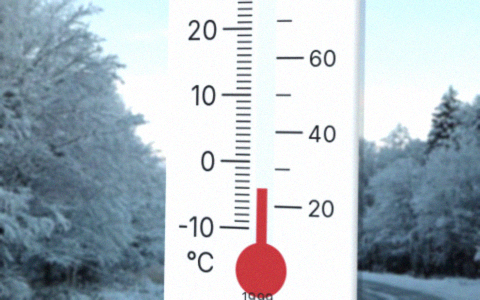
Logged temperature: -4 °C
